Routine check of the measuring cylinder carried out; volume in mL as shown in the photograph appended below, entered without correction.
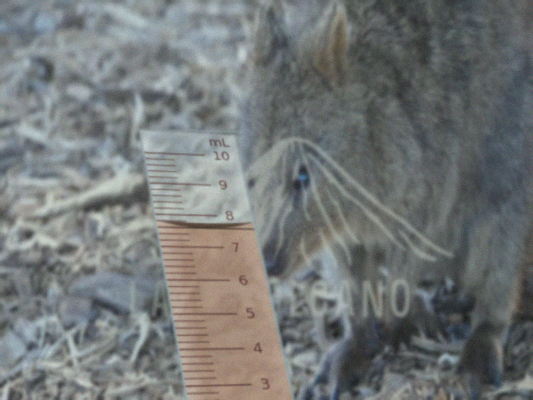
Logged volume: 7.6 mL
